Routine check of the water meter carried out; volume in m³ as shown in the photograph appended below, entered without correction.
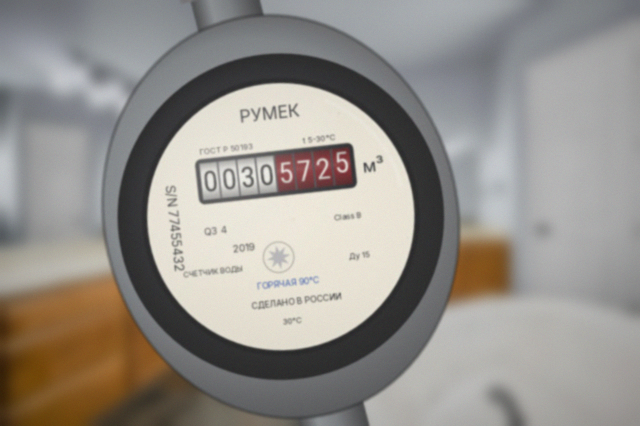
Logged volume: 30.5725 m³
